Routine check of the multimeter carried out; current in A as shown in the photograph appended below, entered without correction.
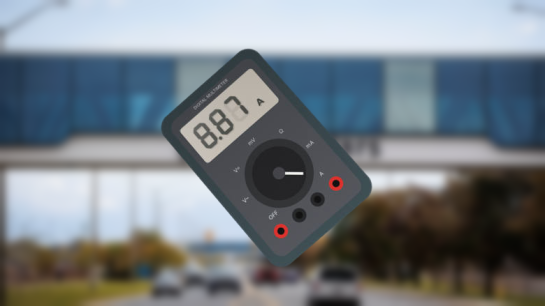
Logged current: 8.87 A
